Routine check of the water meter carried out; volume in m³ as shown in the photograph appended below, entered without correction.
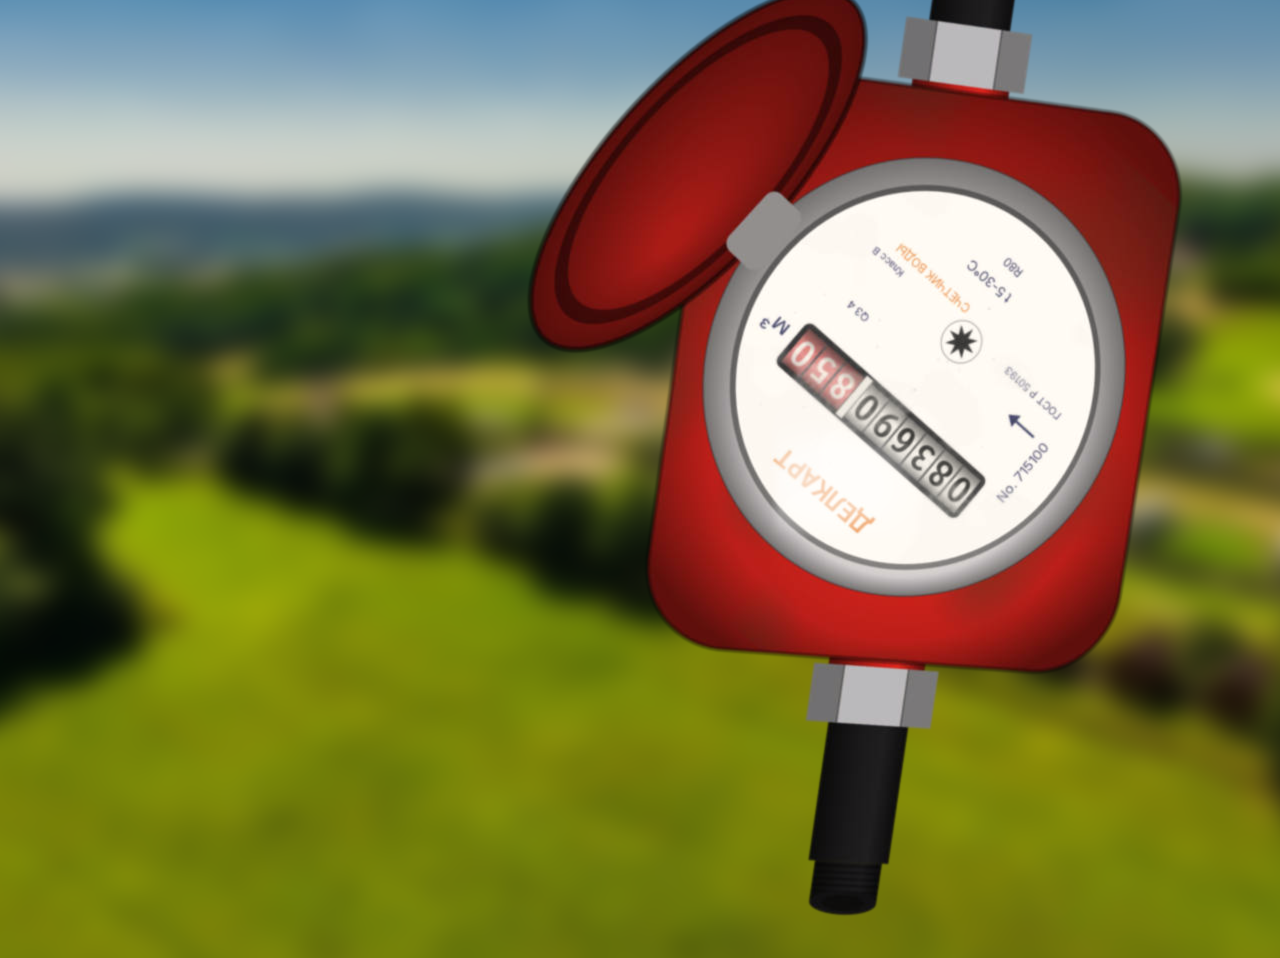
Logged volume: 83690.850 m³
